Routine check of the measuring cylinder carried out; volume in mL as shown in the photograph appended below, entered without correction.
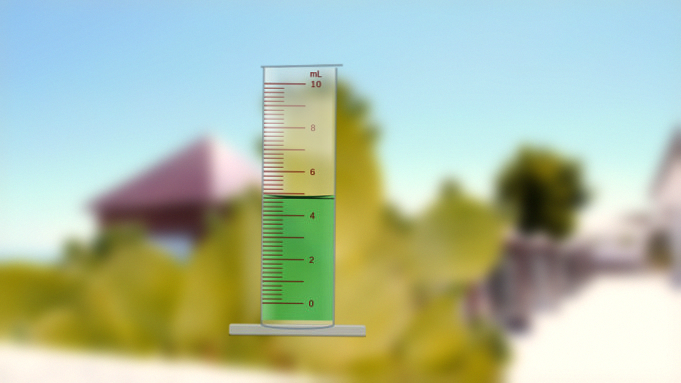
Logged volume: 4.8 mL
